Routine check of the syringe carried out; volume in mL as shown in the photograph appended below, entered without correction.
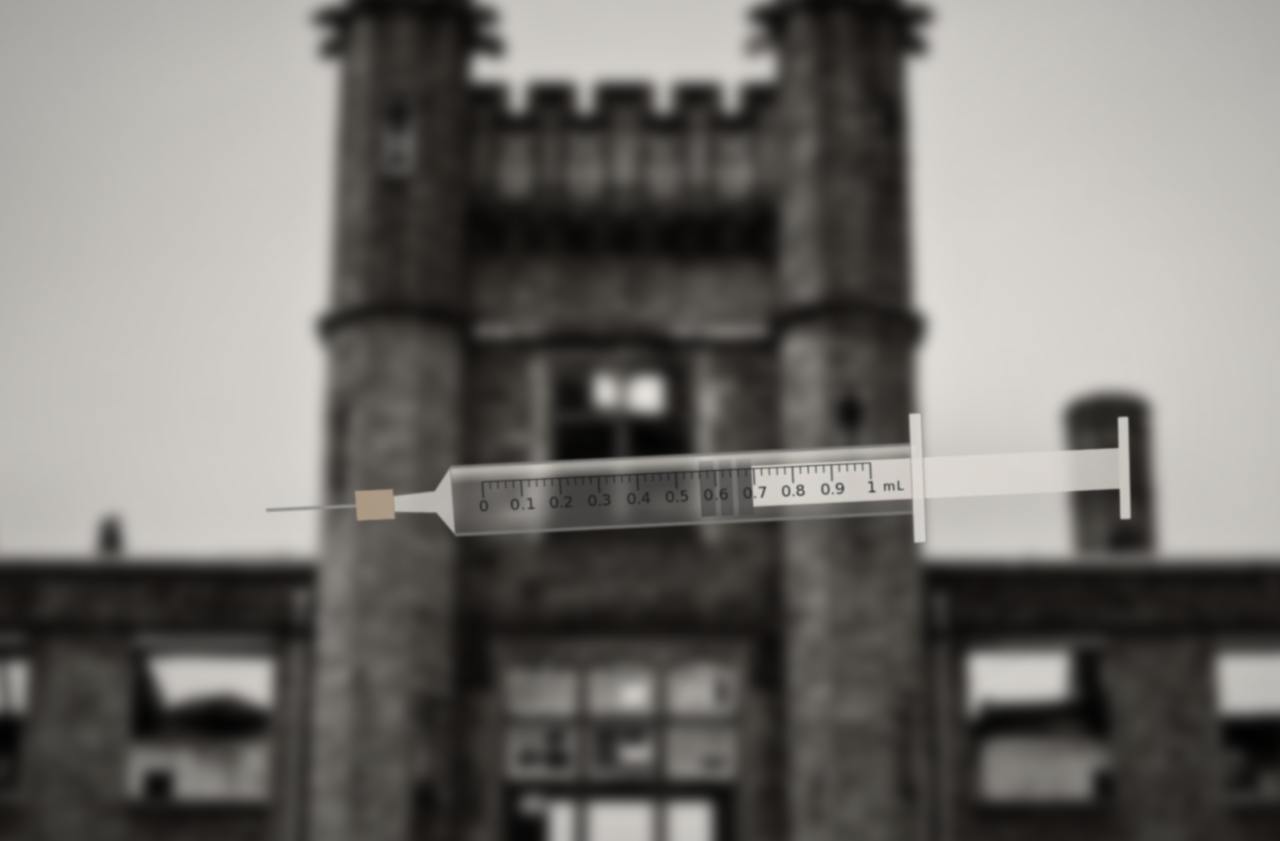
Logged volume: 0.56 mL
